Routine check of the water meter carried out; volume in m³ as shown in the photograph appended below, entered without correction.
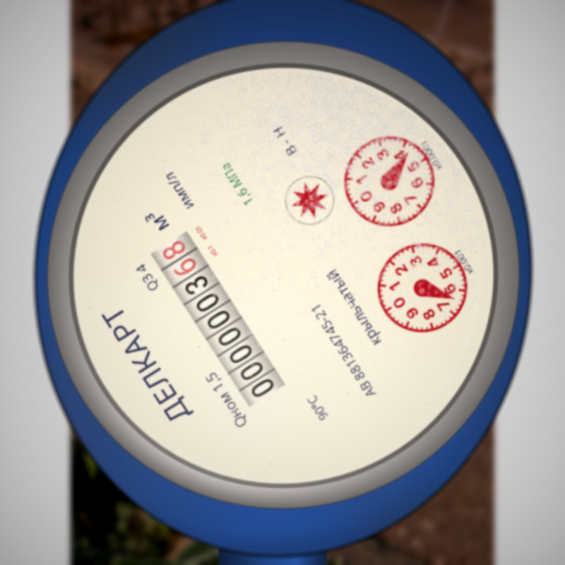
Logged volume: 3.6864 m³
